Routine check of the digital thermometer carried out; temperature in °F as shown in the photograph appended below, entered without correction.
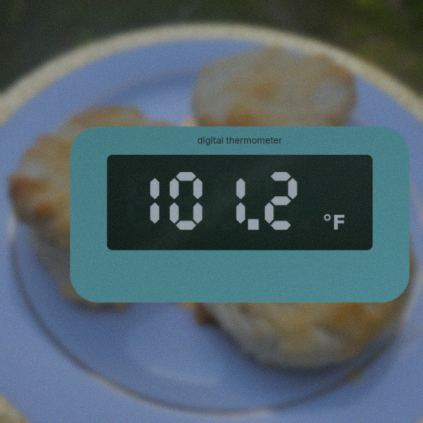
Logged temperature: 101.2 °F
